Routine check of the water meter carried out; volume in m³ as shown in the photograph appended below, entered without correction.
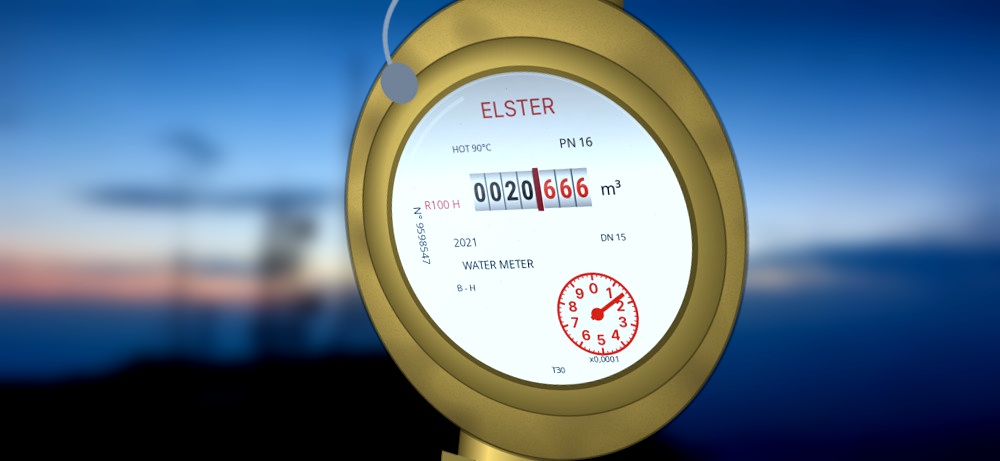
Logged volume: 20.6661 m³
